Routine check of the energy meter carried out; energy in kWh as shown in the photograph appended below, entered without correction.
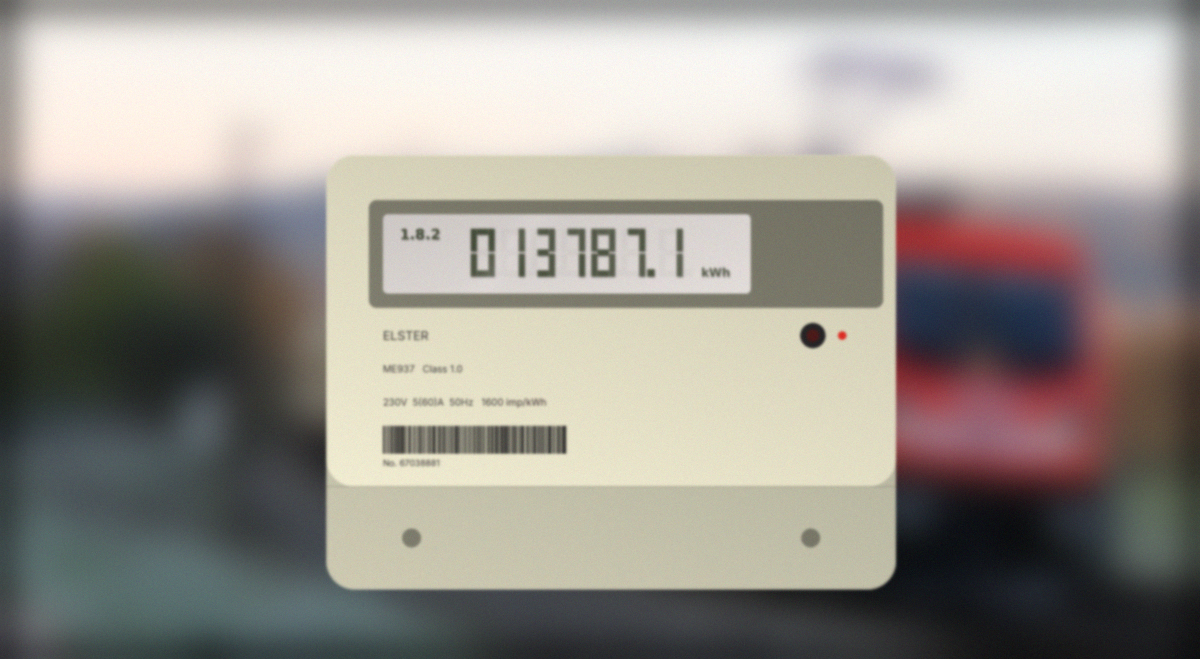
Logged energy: 13787.1 kWh
